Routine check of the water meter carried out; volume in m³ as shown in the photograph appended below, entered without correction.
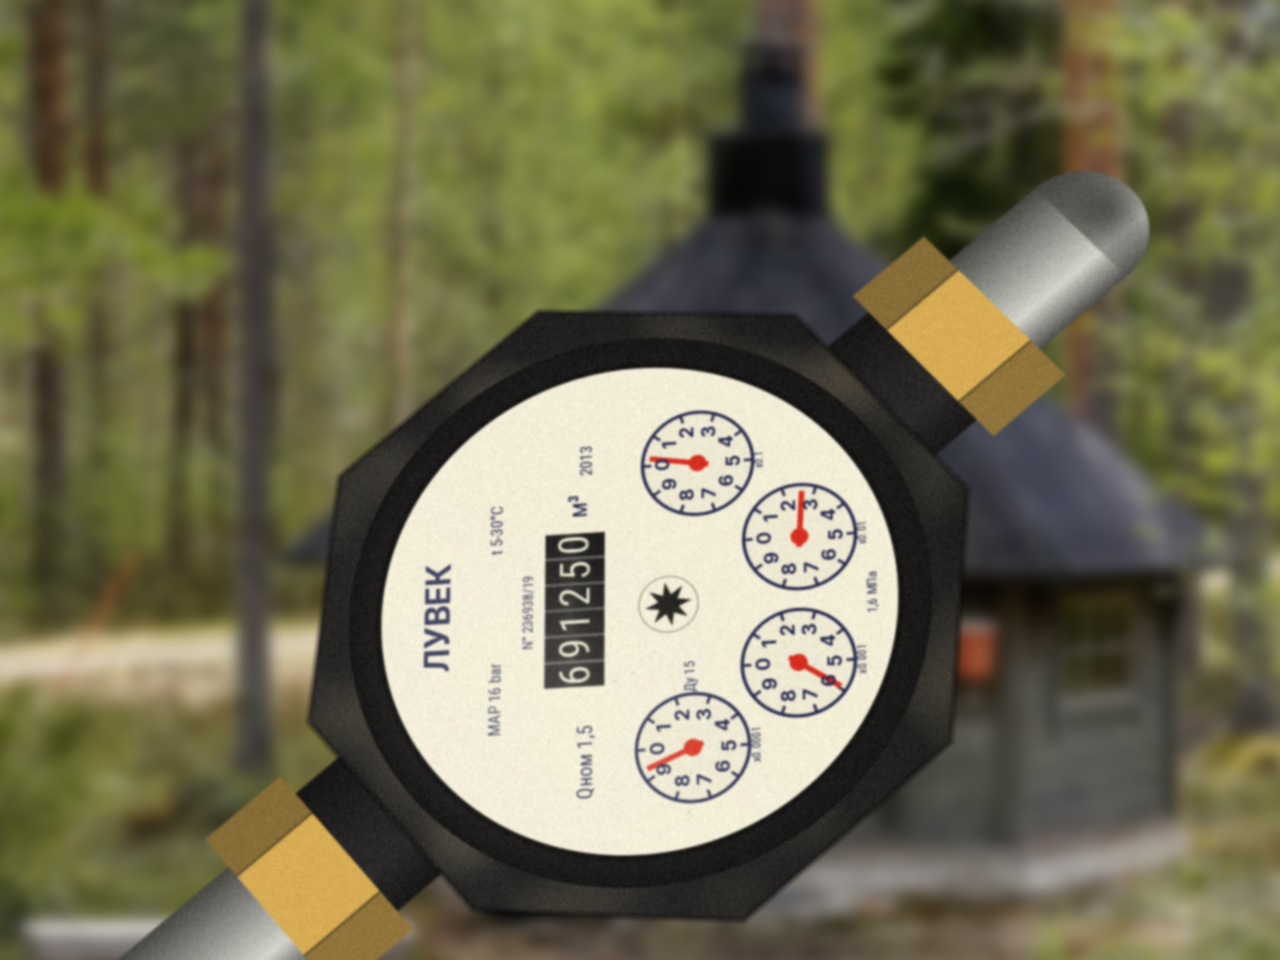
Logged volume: 691250.0259 m³
